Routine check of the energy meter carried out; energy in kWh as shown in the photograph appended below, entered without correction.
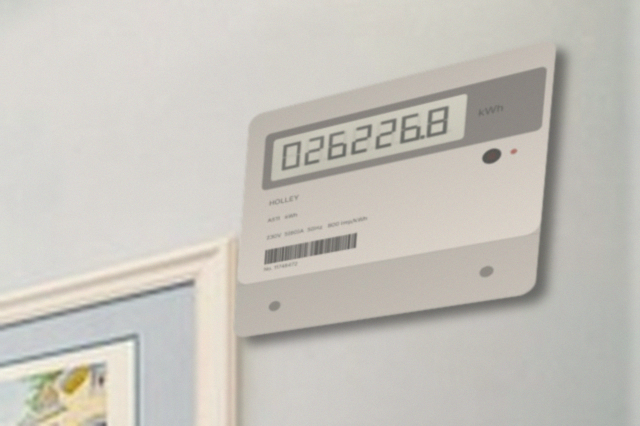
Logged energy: 26226.8 kWh
